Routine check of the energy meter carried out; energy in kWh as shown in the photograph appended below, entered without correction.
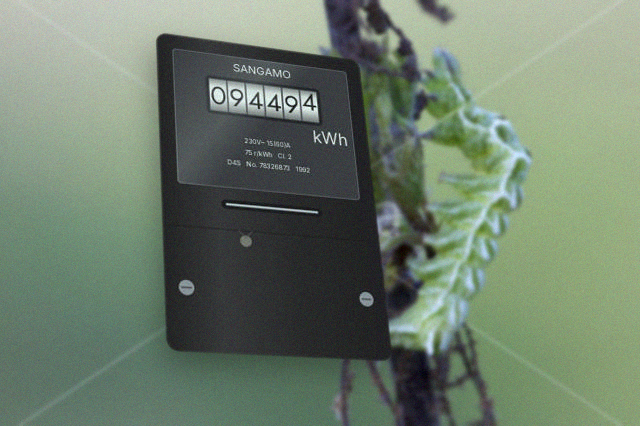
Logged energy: 94494 kWh
